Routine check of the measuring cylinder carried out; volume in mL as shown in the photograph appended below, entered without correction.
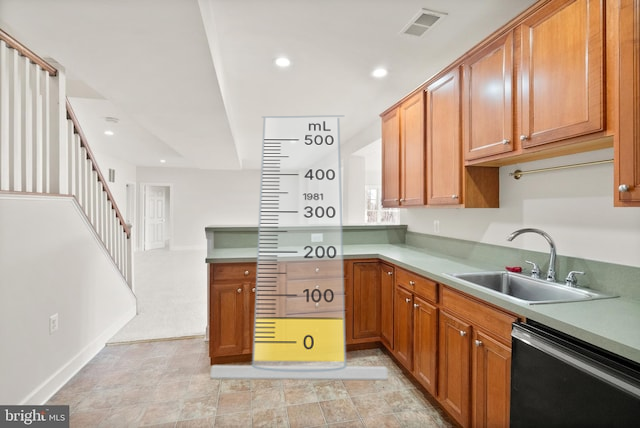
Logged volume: 50 mL
